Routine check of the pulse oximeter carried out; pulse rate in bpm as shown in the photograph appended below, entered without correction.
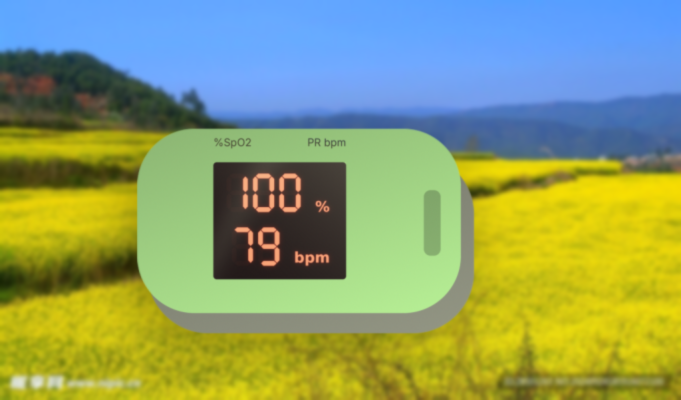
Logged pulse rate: 79 bpm
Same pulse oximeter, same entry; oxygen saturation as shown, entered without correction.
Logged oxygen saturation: 100 %
